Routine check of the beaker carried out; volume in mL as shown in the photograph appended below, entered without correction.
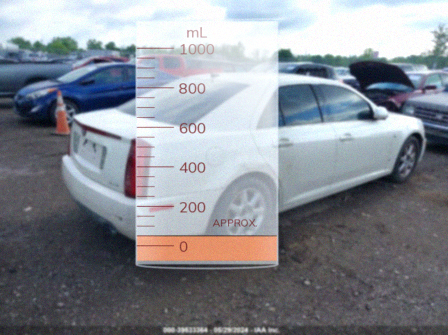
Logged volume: 50 mL
